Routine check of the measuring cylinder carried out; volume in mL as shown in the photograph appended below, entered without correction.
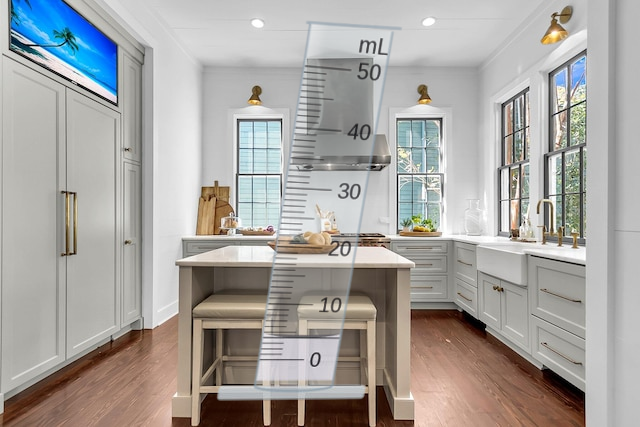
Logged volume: 4 mL
